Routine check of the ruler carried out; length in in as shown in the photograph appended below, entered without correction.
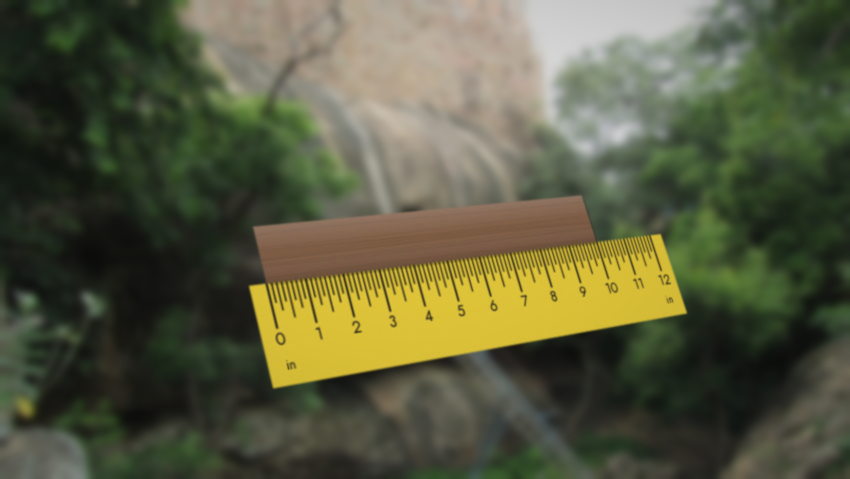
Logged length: 10 in
